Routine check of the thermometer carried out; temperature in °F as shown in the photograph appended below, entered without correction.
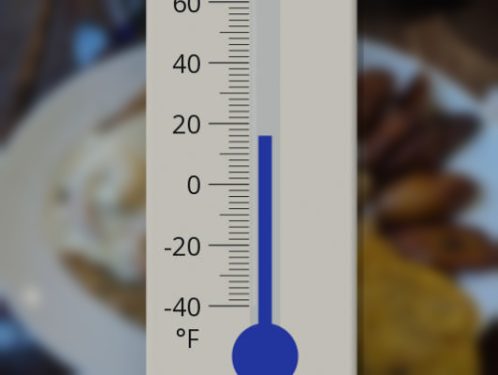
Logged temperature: 16 °F
